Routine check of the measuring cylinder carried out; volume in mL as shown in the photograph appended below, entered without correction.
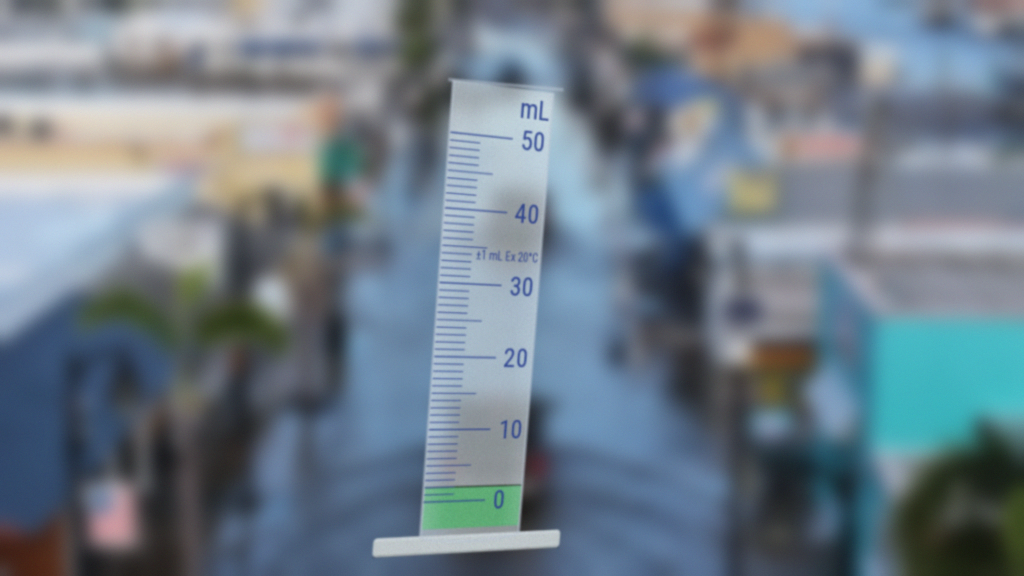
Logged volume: 2 mL
